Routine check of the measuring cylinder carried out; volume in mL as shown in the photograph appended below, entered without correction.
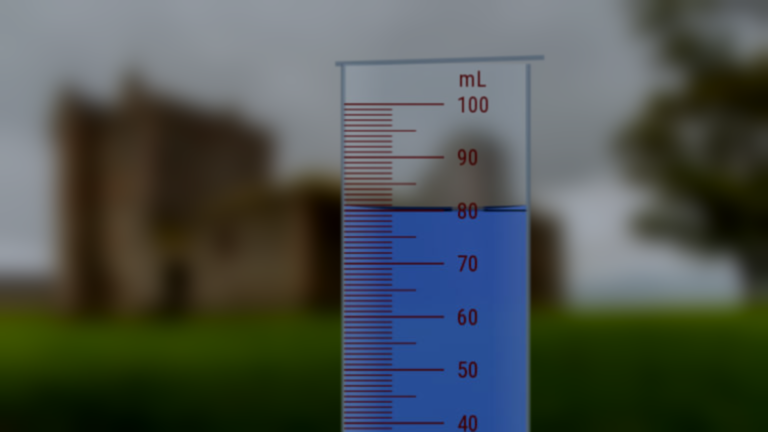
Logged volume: 80 mL
